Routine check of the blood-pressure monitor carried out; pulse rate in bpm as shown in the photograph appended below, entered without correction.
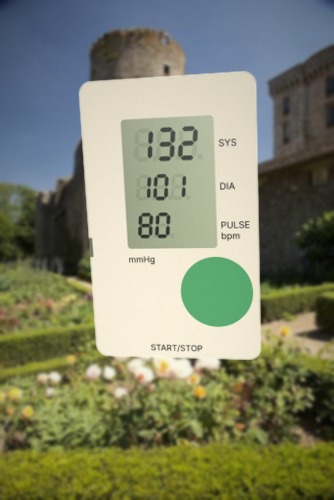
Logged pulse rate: 80 bpm
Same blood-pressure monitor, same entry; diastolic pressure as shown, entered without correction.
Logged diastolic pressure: 101 mmHg
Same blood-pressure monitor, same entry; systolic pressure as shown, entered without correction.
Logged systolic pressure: 132 mmHg
